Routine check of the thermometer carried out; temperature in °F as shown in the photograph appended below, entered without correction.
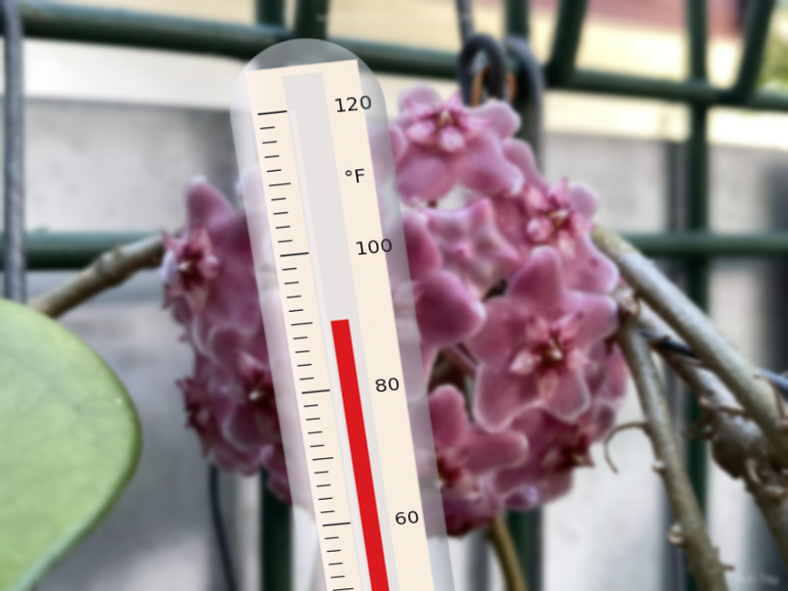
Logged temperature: 90 °F
